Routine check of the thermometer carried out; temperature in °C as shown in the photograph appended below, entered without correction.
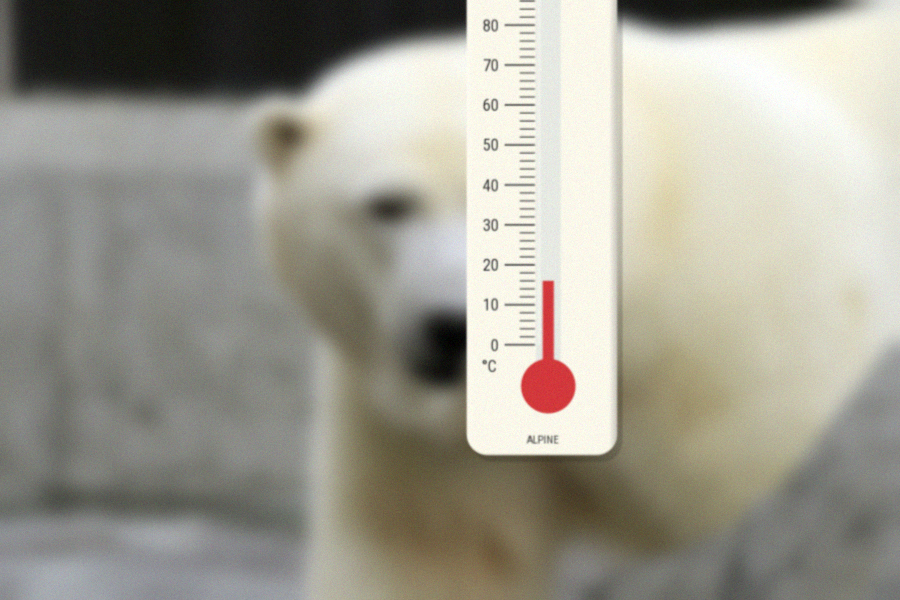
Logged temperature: 16 °C
